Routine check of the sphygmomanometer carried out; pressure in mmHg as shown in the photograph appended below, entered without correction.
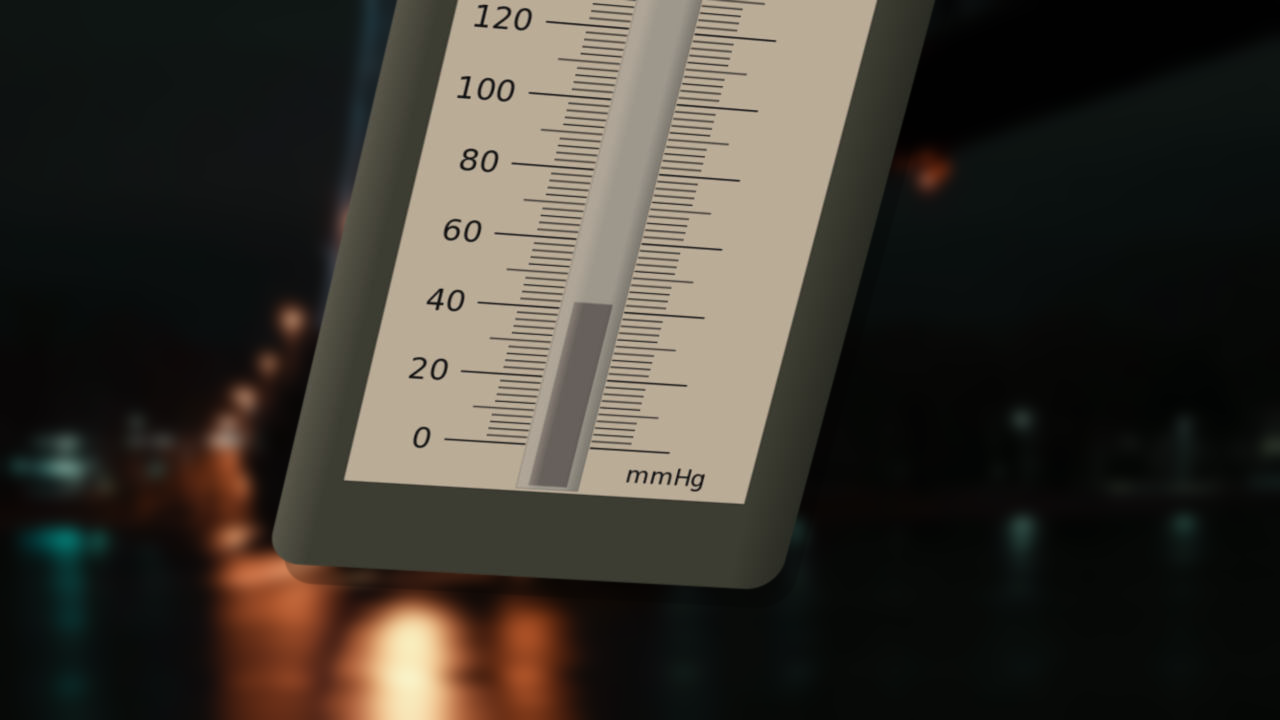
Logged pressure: 42 mmHg
